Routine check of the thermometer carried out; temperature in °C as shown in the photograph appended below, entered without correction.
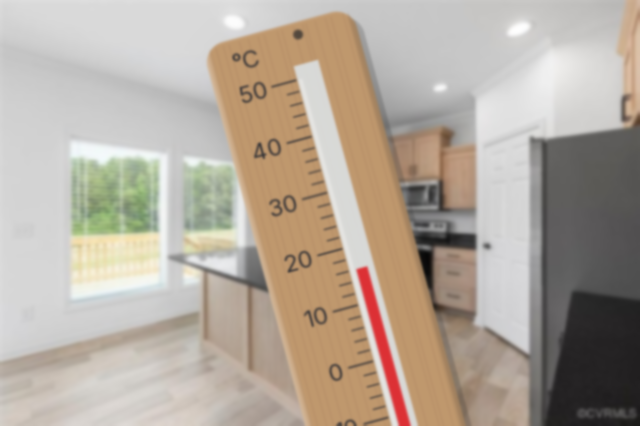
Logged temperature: 16 °C
